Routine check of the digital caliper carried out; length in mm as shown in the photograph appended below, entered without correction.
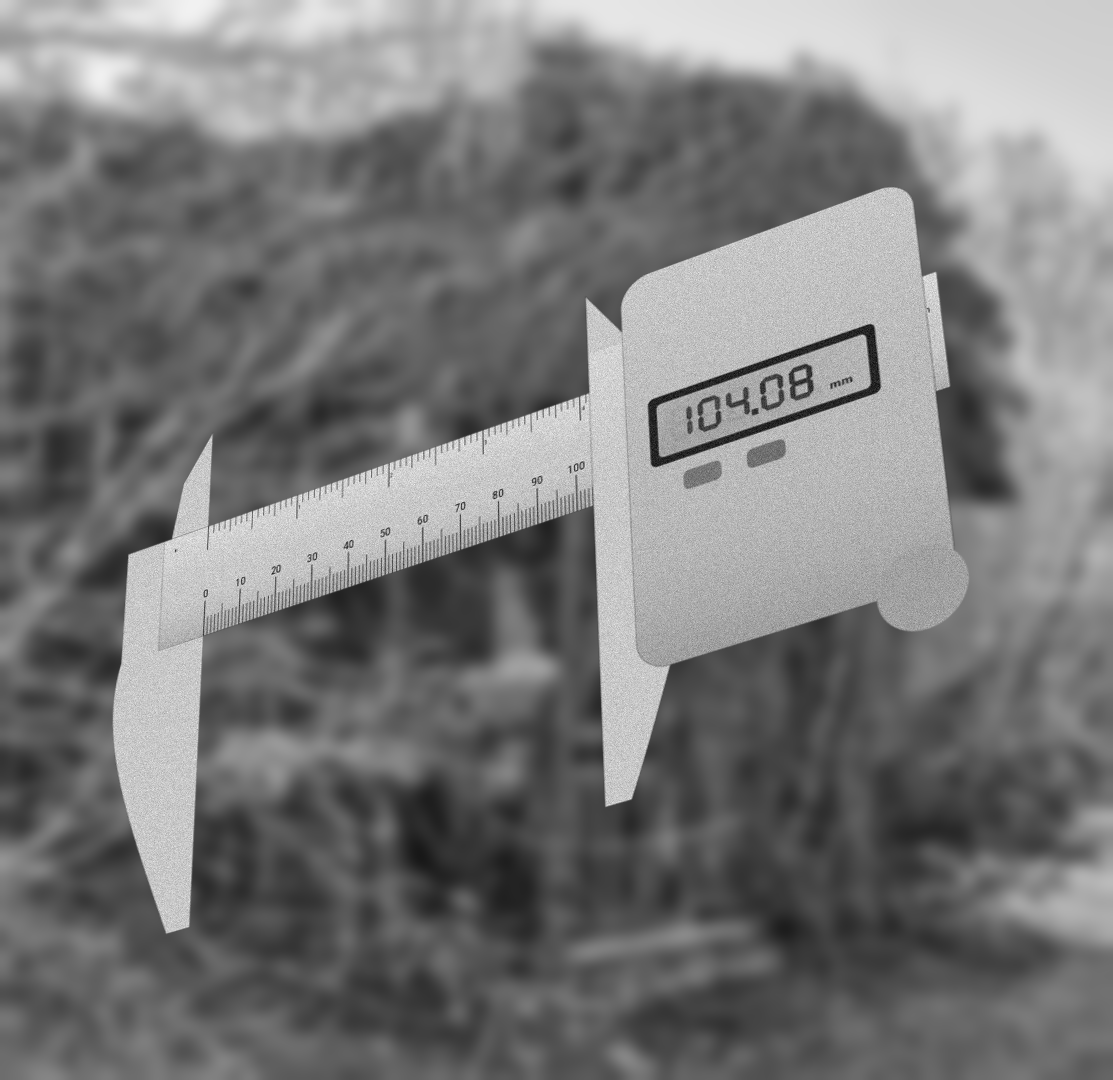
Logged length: 104.08 mm
